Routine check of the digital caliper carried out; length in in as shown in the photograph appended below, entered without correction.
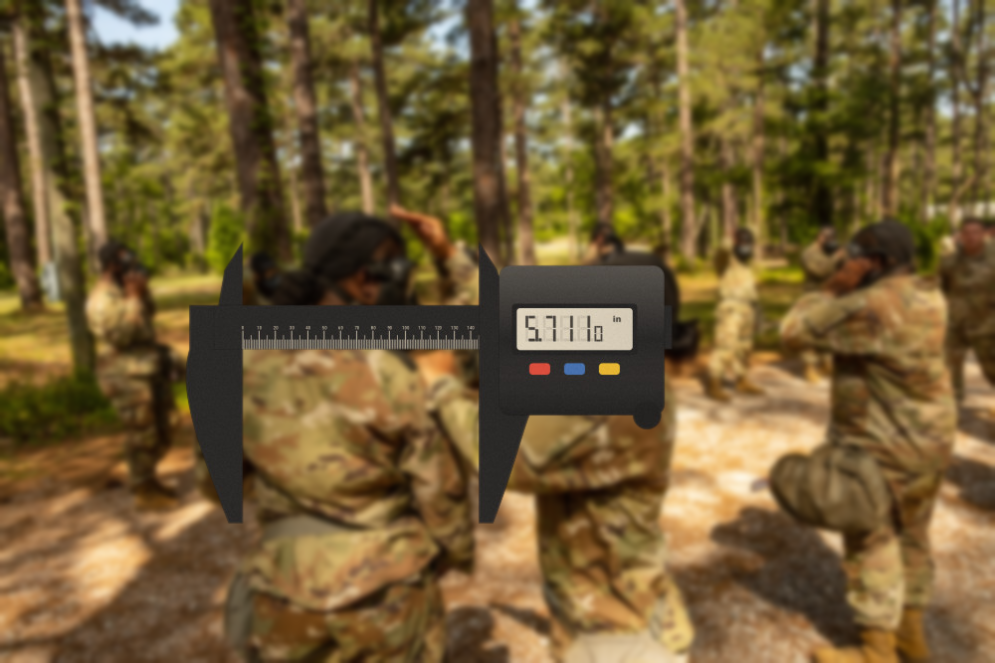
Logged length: 5.7110 in
